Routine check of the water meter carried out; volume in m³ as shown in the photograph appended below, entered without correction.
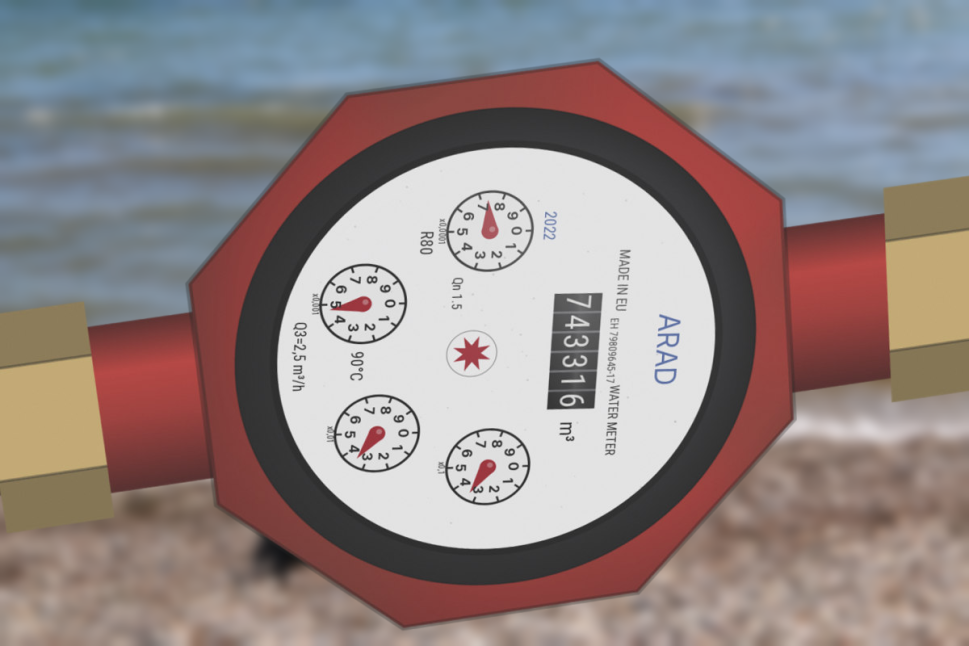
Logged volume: 743316.3347 m³
